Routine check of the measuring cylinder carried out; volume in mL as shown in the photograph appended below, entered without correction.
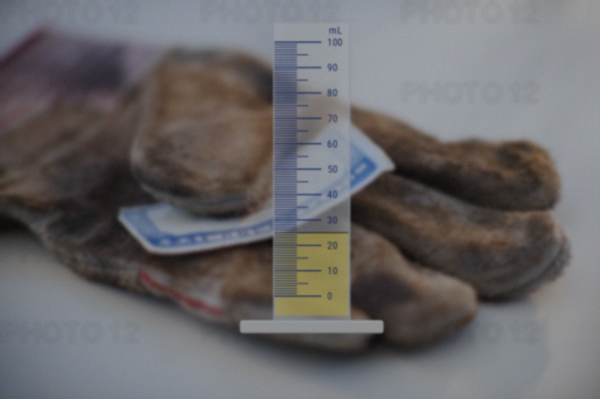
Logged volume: 25 mL
